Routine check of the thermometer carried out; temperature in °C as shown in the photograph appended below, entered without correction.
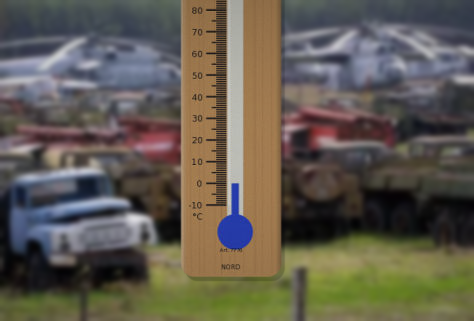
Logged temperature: 0 °C
